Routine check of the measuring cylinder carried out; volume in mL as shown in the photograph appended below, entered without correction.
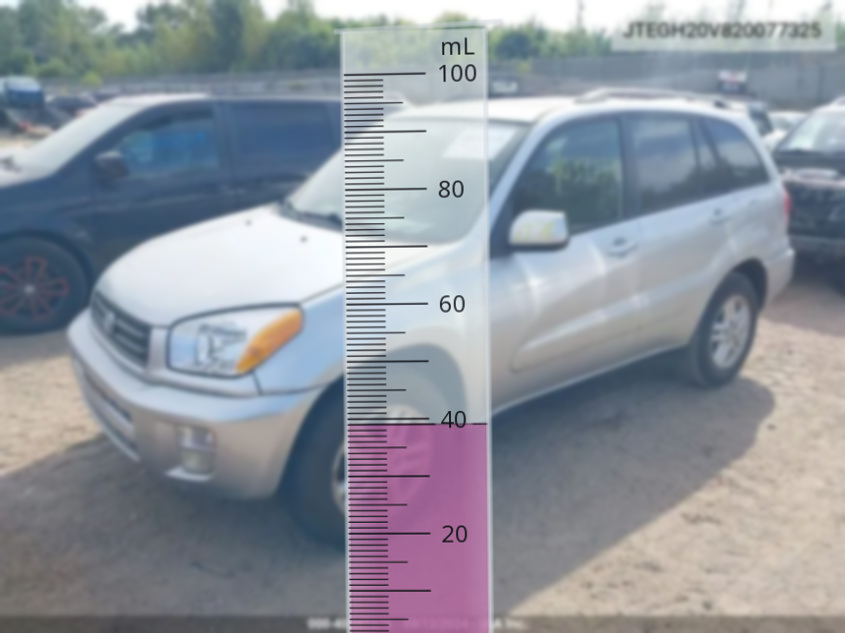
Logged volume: 39 mL
